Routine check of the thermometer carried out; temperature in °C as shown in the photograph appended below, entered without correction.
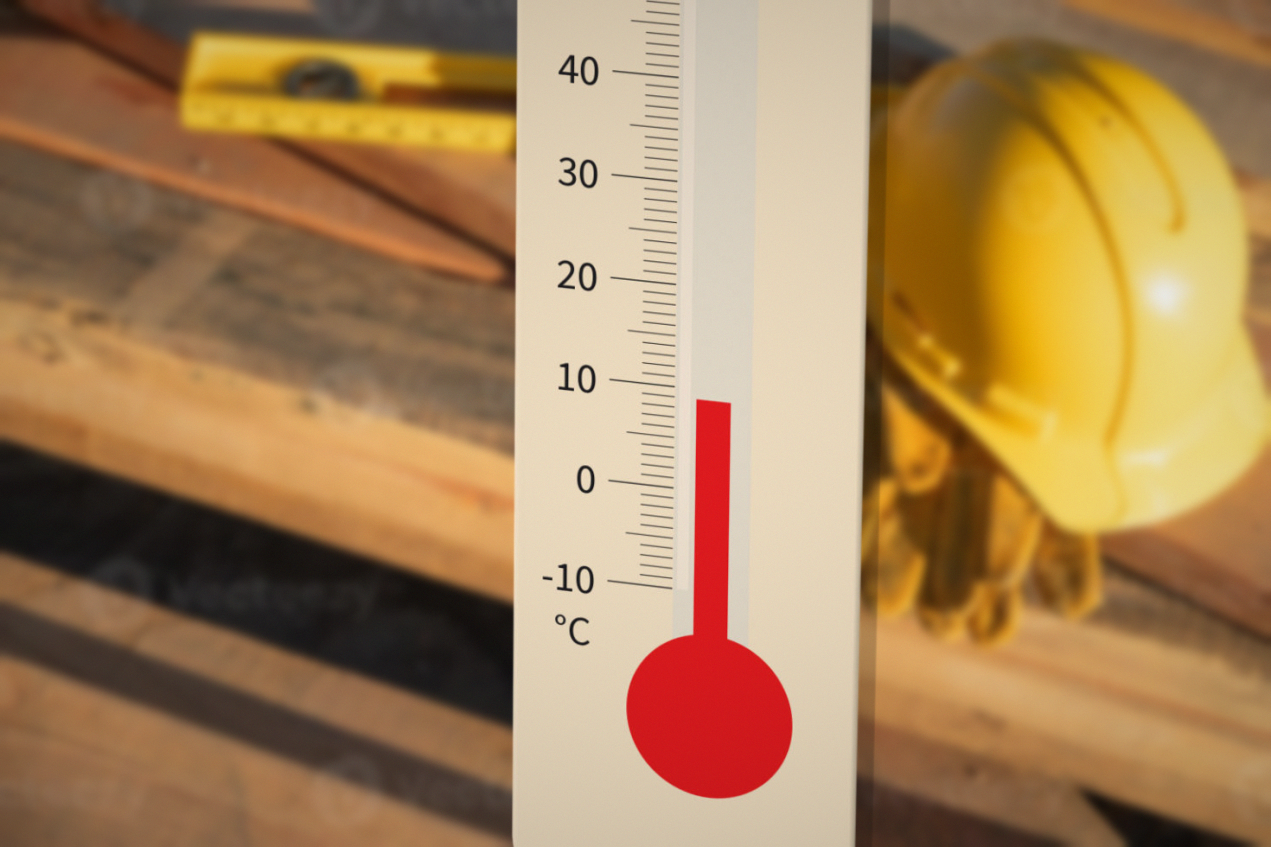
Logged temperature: 9 °C
